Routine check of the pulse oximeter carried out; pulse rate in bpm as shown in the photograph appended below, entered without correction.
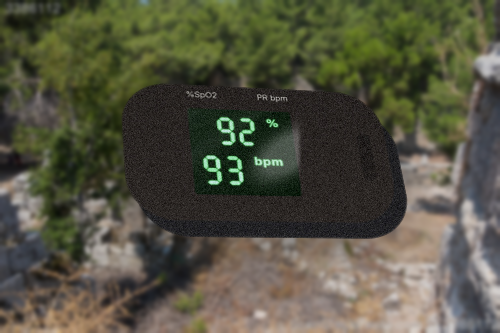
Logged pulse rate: 93 bpm
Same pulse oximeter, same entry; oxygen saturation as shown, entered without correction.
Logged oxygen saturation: 92 %
